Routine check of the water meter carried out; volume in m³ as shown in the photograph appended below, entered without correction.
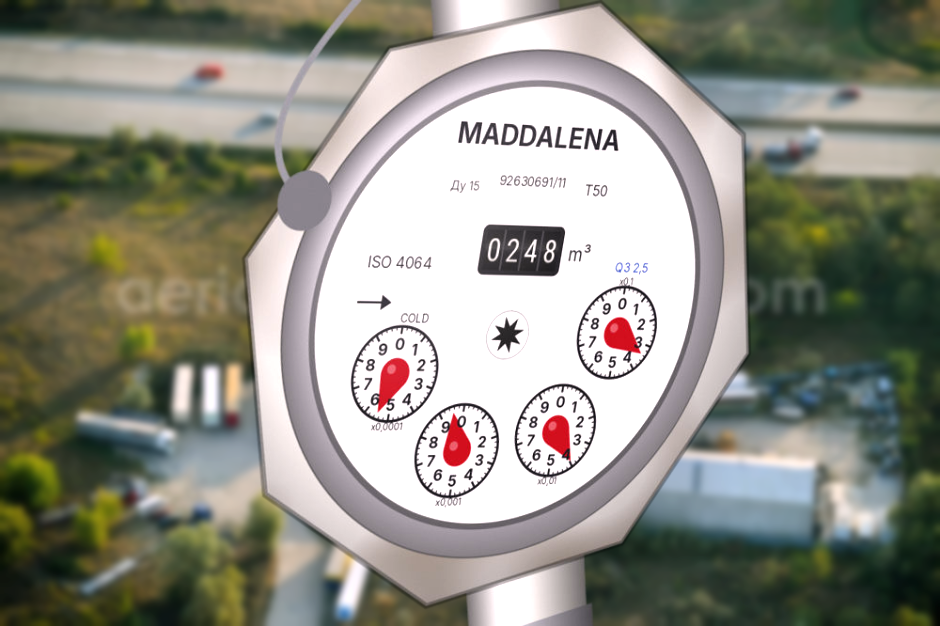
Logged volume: 248.3395 m³
